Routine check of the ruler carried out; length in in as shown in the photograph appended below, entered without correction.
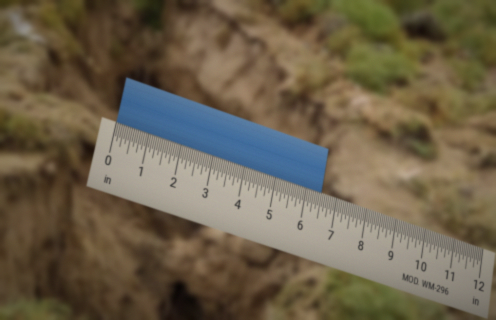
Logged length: 6.5 in
